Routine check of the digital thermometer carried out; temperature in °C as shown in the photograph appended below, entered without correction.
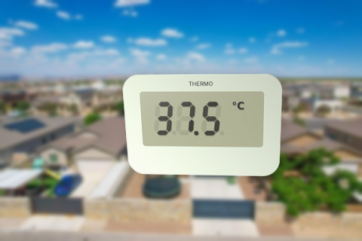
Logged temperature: 37.5 °C
